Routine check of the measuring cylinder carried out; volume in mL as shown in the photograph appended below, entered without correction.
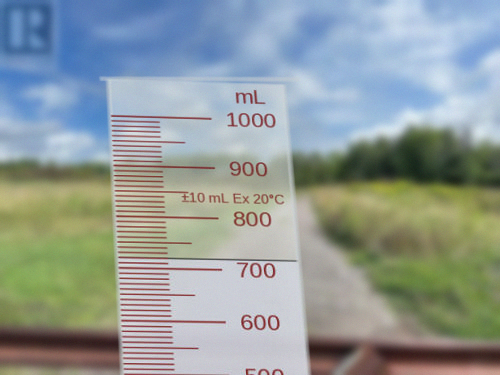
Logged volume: 720 mL
